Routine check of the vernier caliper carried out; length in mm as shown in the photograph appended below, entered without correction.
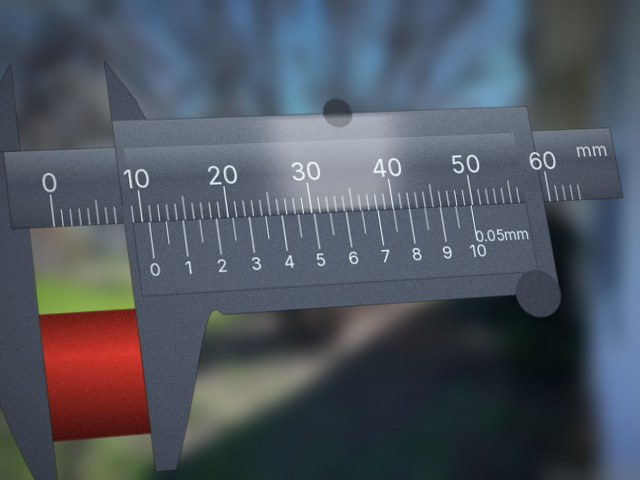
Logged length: 10.8 mm
